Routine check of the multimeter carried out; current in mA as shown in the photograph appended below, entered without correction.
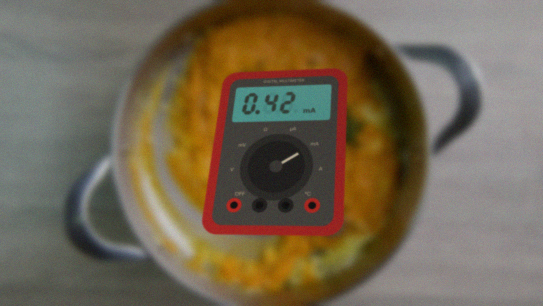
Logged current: 0.42 mA
